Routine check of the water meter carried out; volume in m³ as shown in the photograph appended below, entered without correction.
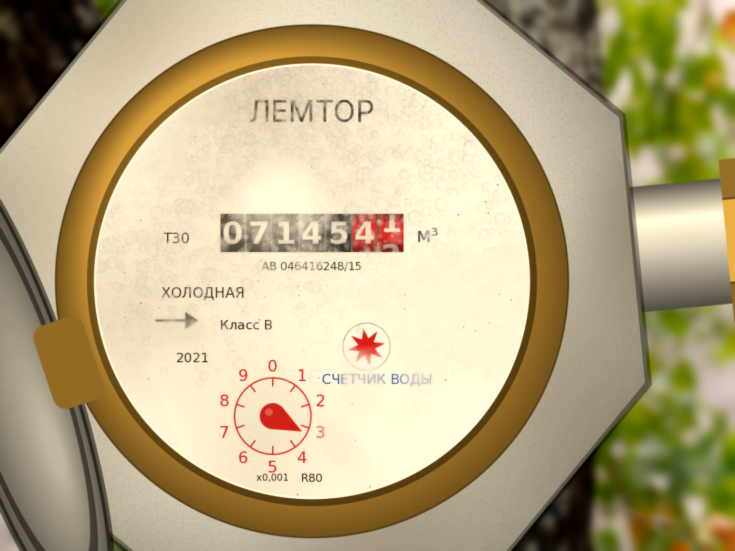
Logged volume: 7145.413 m³
